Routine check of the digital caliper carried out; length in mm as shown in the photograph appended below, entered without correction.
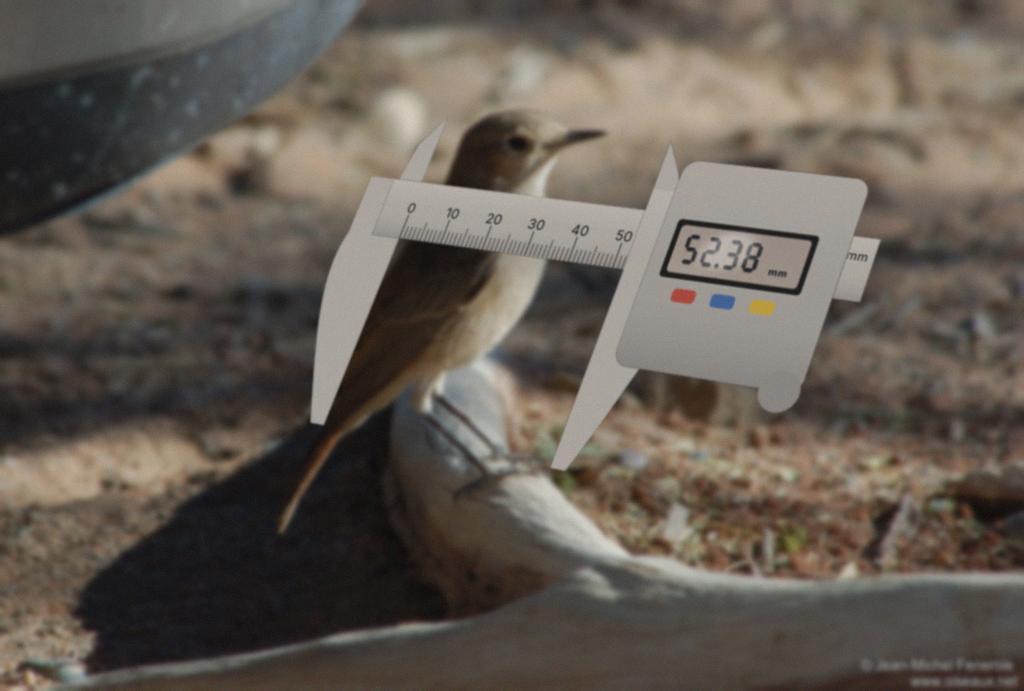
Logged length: 52.38 mm
